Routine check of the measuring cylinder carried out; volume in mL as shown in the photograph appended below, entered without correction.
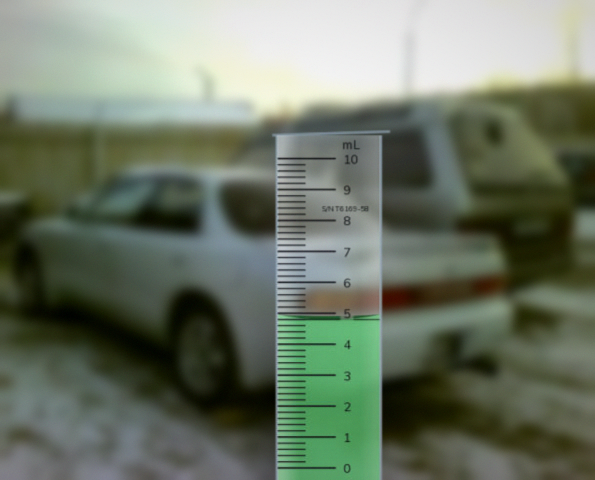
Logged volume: 4.8 mL
